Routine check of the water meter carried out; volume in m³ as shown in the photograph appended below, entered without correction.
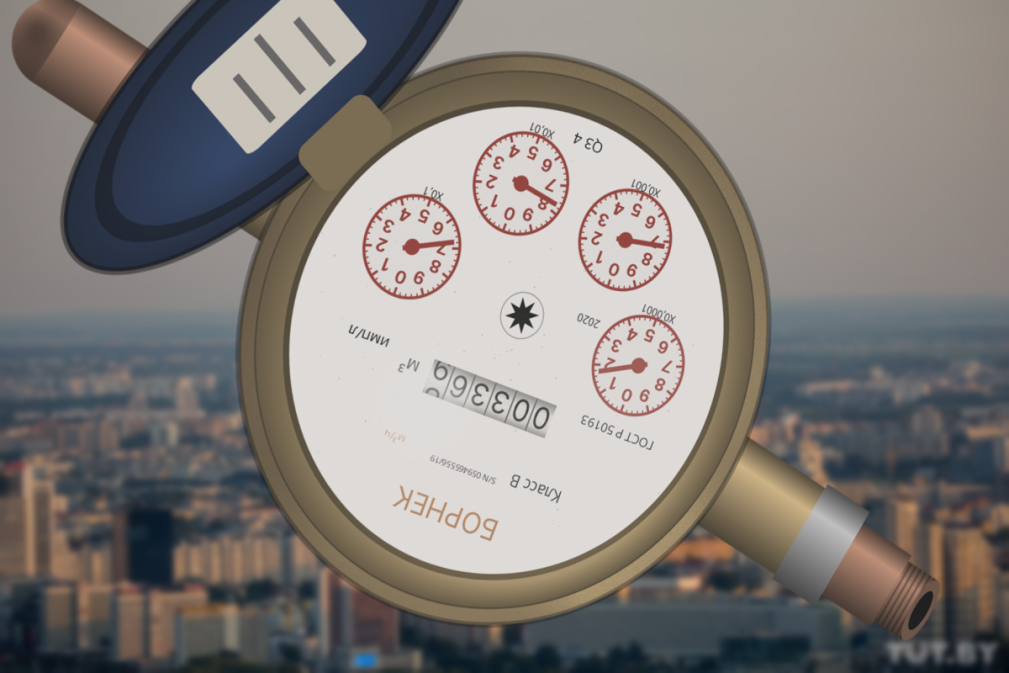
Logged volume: 3368.6771 m³
